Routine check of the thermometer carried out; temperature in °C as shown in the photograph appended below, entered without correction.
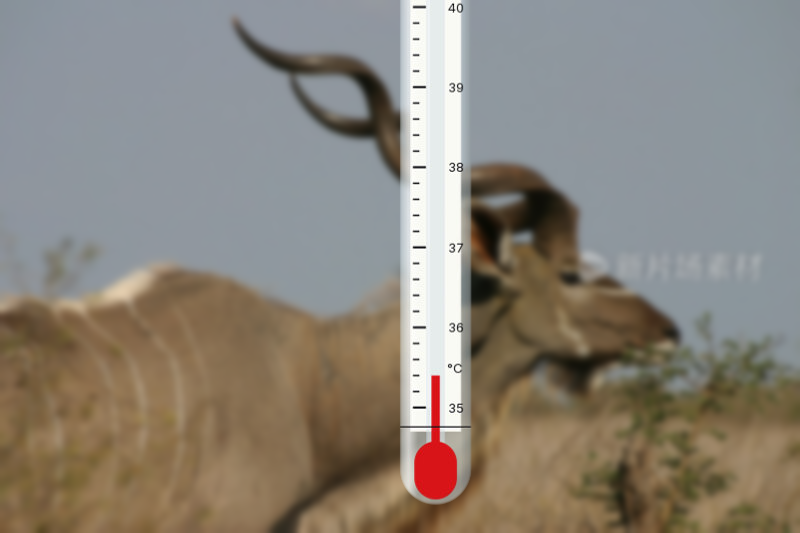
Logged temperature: 35.4 °C
